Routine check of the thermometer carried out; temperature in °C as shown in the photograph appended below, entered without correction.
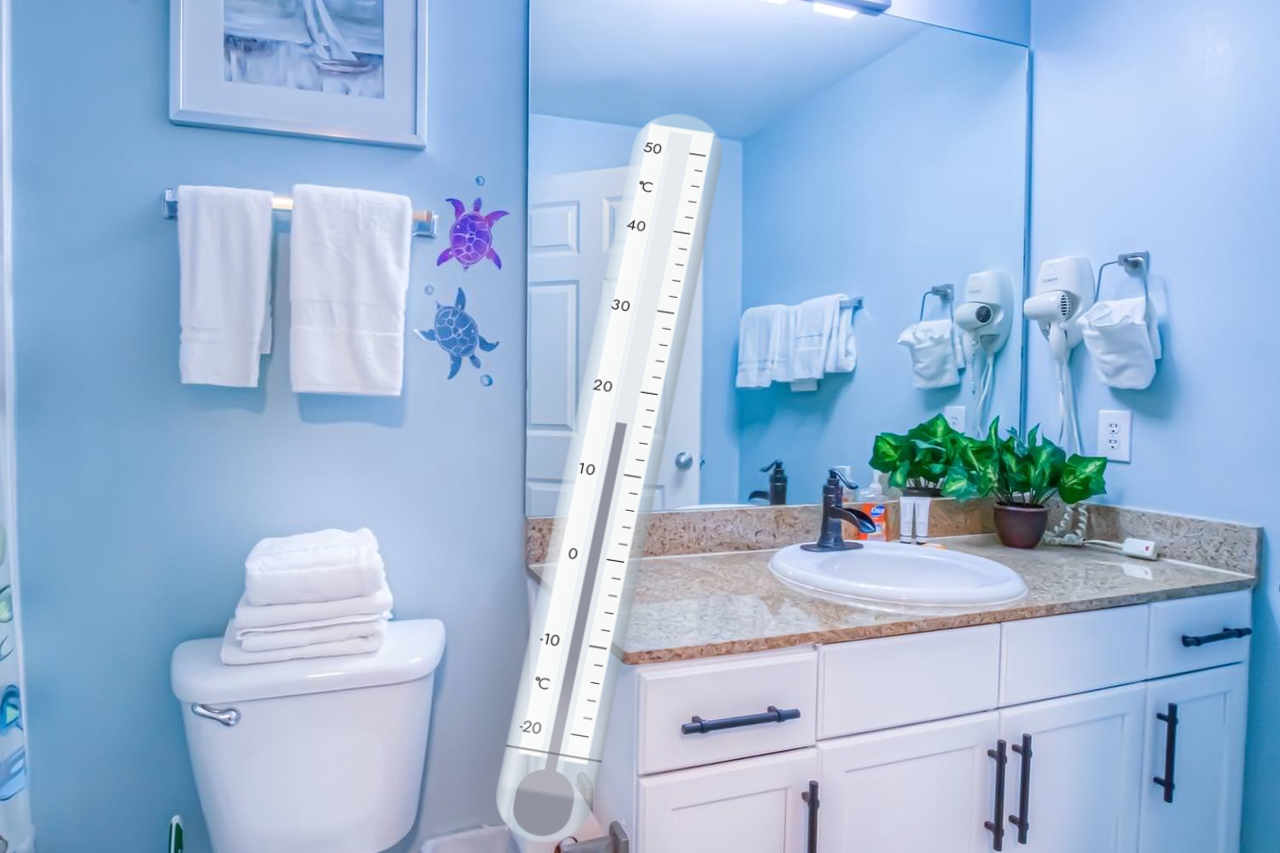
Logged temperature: 16 °C
